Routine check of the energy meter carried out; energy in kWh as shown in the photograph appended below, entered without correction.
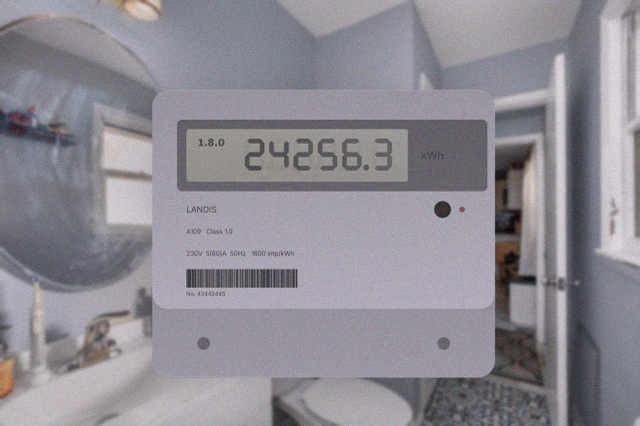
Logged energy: 24256.3 kWh
